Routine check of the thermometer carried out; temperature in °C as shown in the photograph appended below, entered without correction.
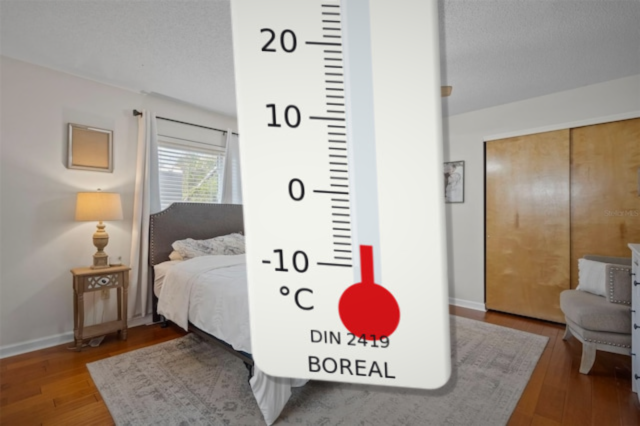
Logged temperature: -7 °C
